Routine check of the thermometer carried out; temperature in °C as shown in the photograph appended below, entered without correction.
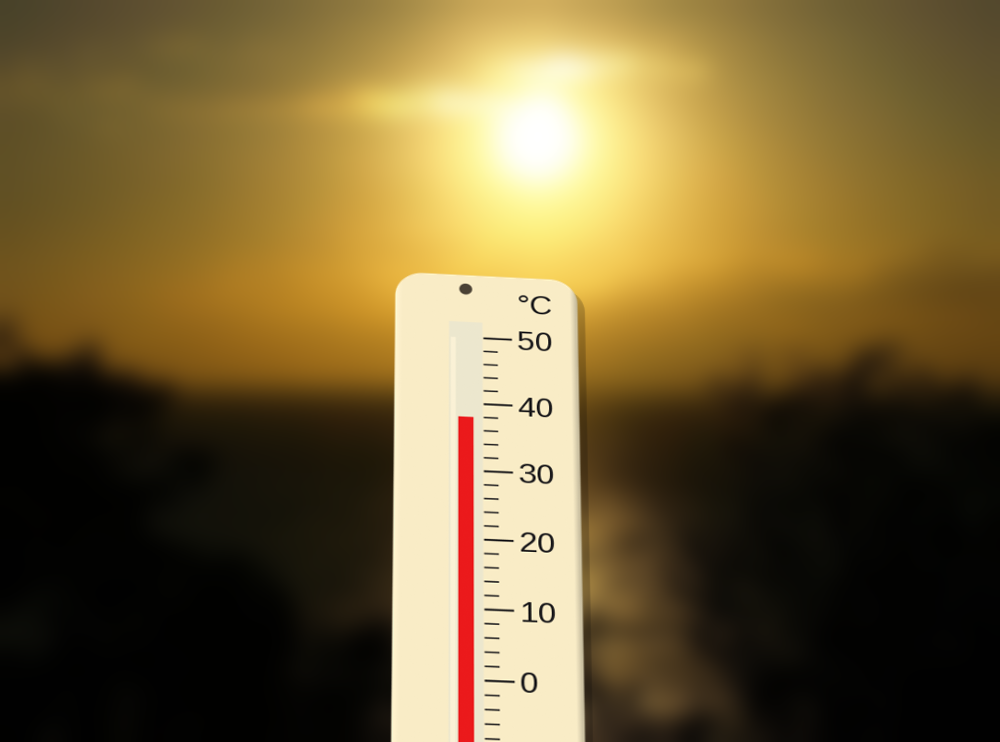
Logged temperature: 38 °C
